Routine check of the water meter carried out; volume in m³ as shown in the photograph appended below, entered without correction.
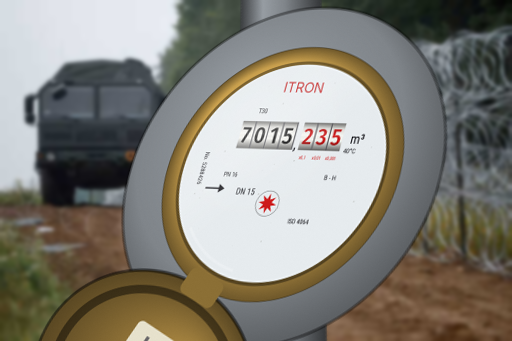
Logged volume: 7015.235 m³
